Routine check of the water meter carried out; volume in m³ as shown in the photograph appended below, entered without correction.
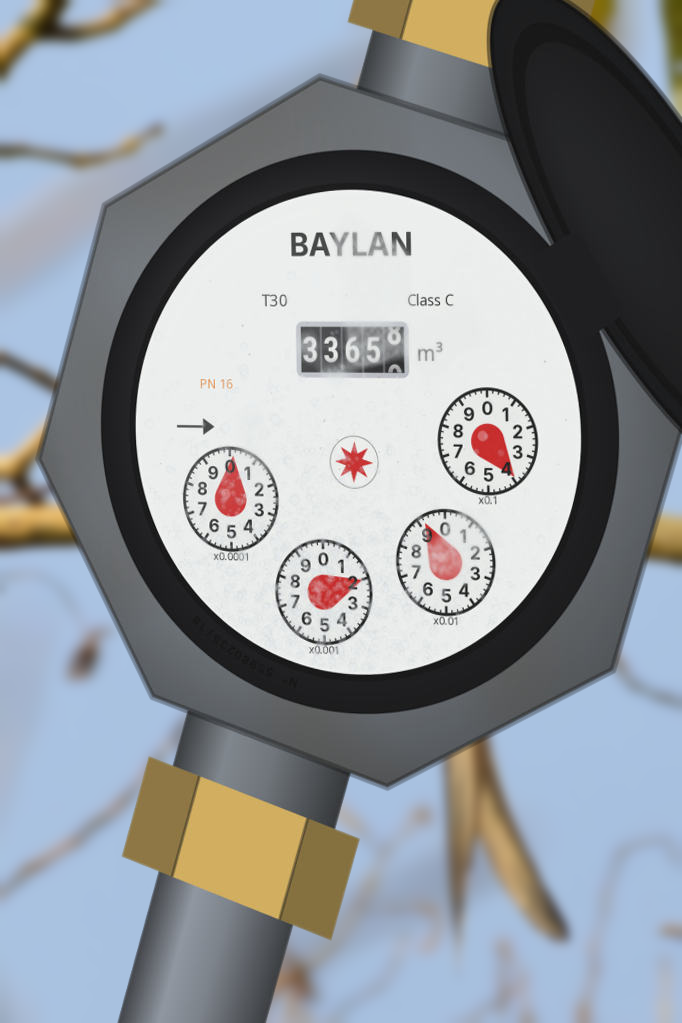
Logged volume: 33658.3920 m³
